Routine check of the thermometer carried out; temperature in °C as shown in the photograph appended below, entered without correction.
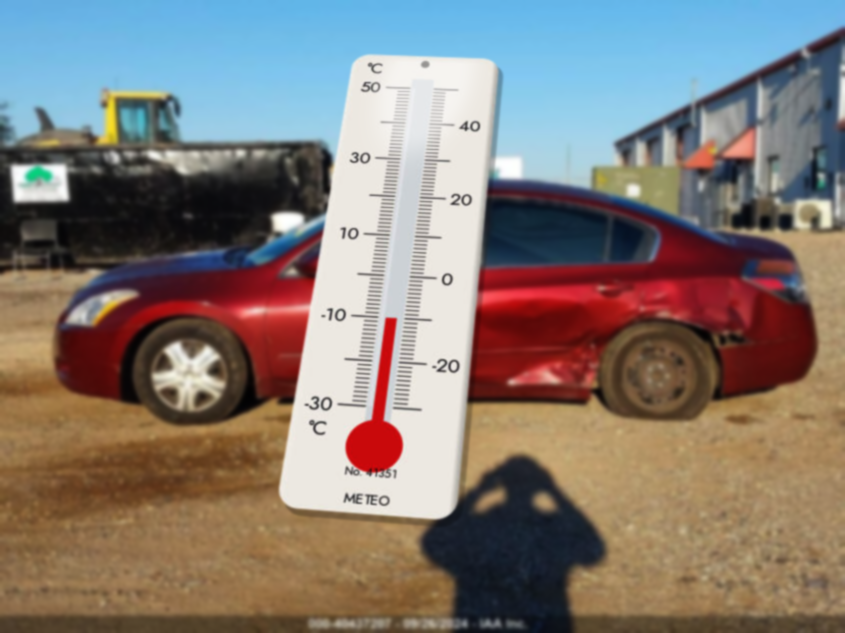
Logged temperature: -10 °C
